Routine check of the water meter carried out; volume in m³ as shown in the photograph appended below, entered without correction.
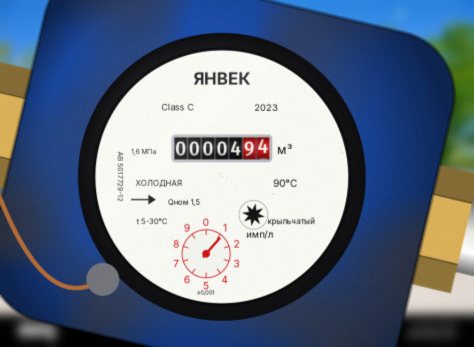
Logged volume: 4.941 m³
